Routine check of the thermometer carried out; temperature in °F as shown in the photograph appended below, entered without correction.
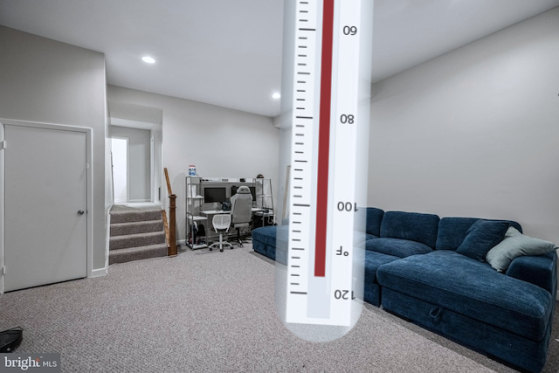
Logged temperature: 116 °F
